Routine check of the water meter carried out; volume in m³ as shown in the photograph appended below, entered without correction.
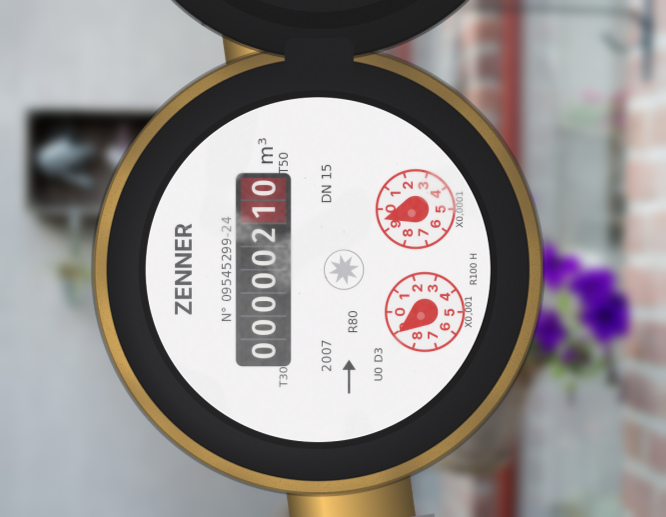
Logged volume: 2.1089 m³
